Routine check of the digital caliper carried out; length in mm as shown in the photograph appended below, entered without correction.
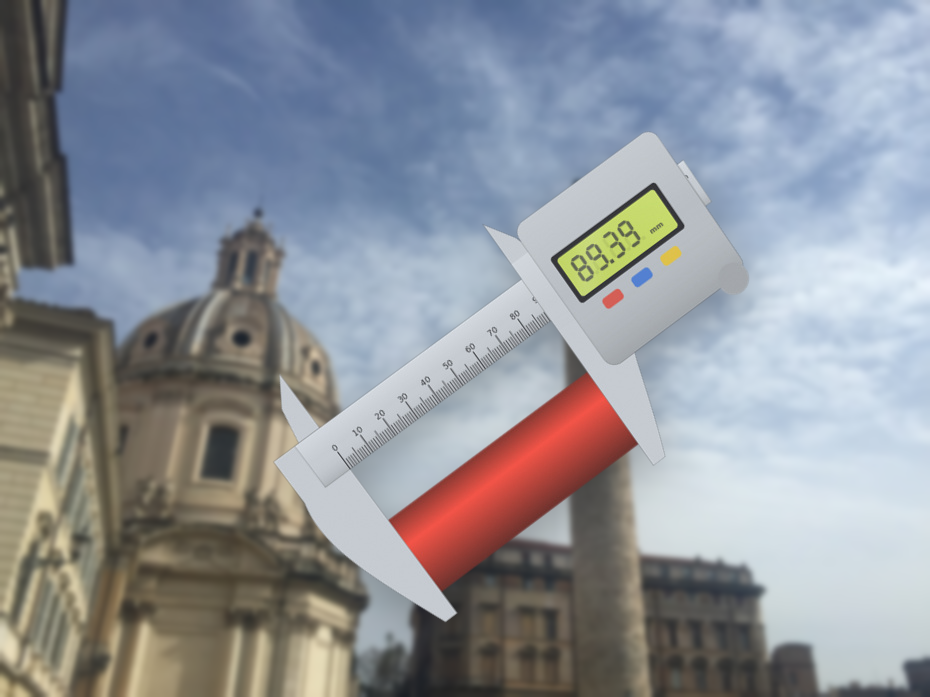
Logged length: 89.39 mm
